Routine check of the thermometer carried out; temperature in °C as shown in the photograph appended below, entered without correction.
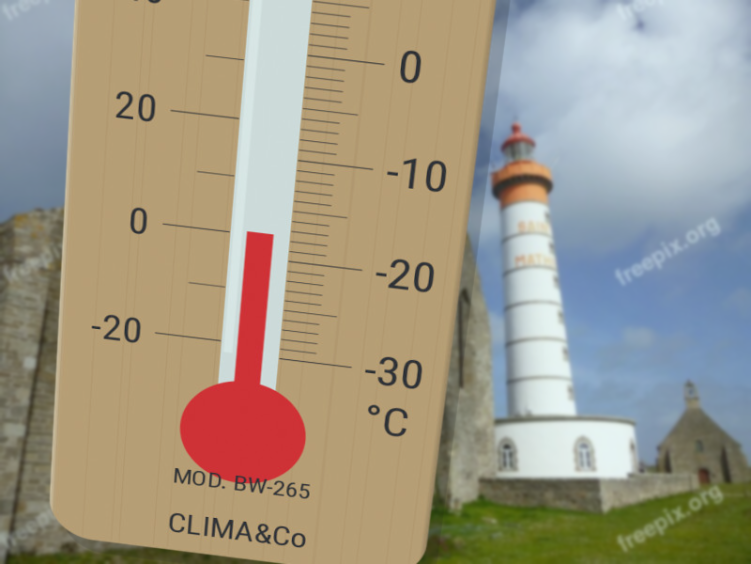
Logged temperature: -17.5 °C
